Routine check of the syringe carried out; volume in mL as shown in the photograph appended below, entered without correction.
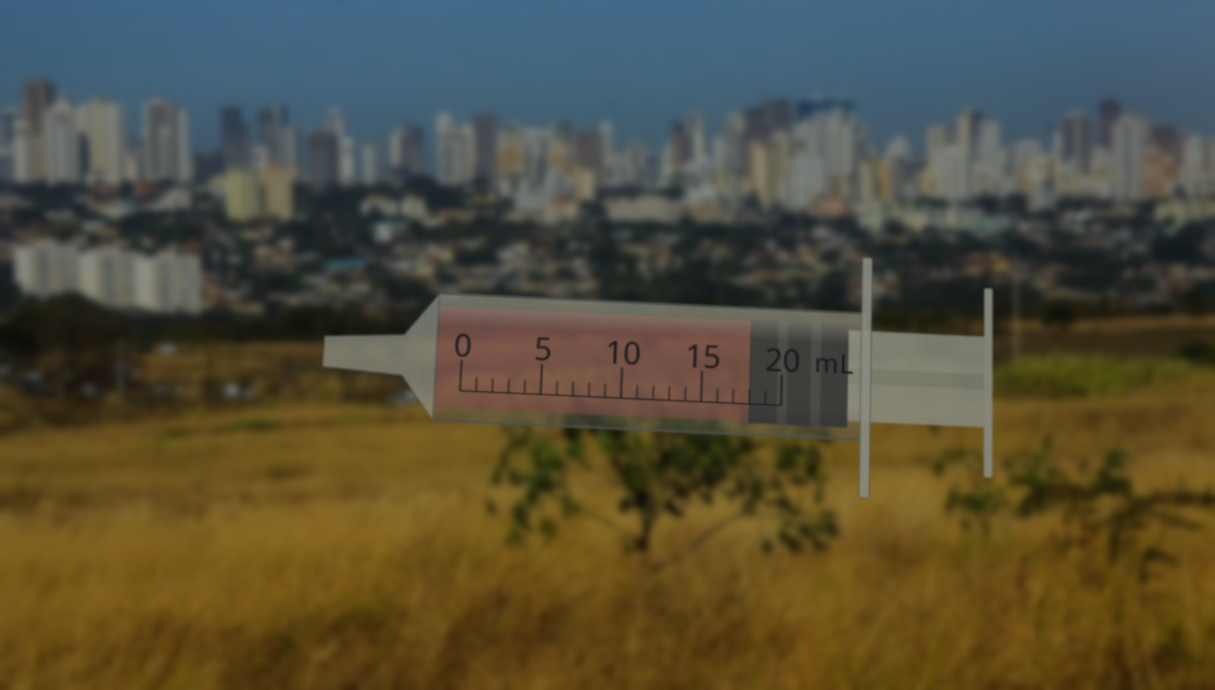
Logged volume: 18 mL
